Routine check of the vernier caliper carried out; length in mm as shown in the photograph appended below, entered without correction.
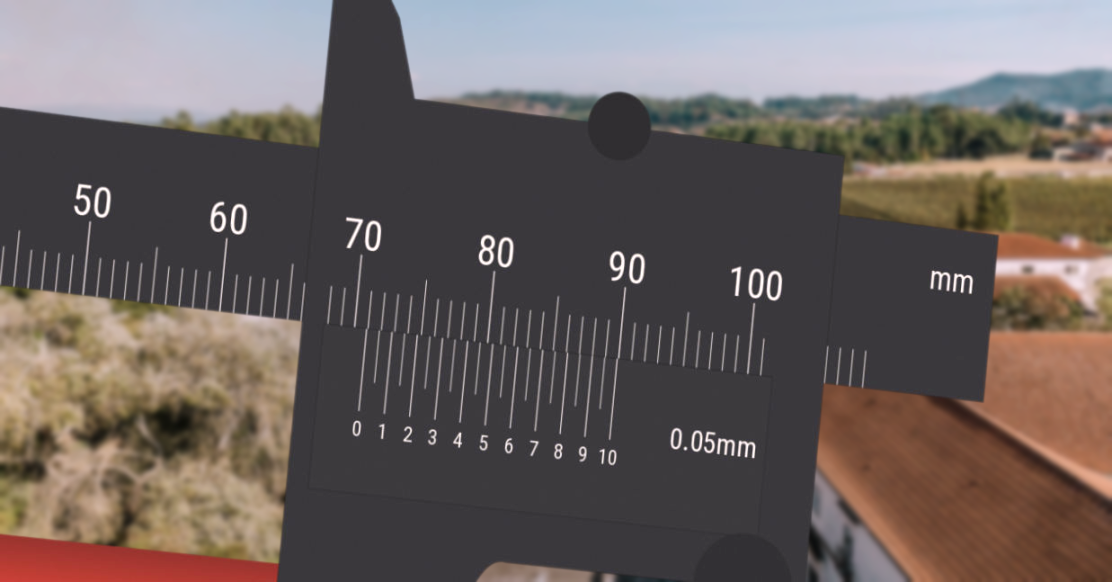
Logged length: 70.9 mm
